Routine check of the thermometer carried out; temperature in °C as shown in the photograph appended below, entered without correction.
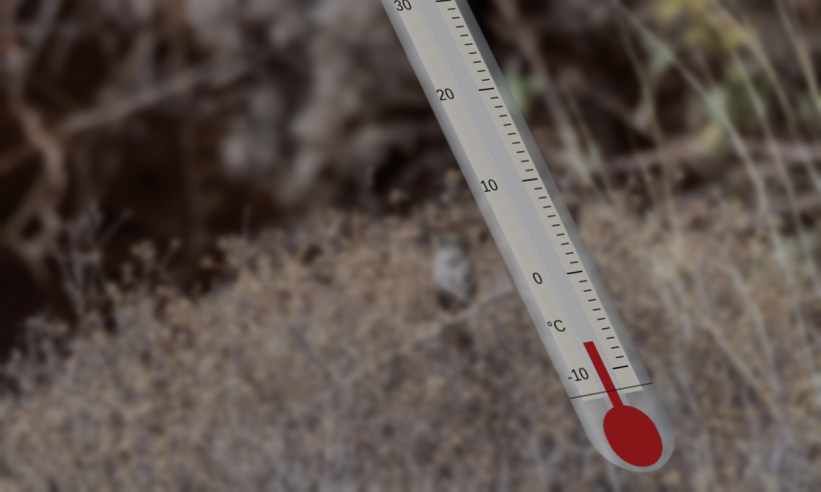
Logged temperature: -7 °C
